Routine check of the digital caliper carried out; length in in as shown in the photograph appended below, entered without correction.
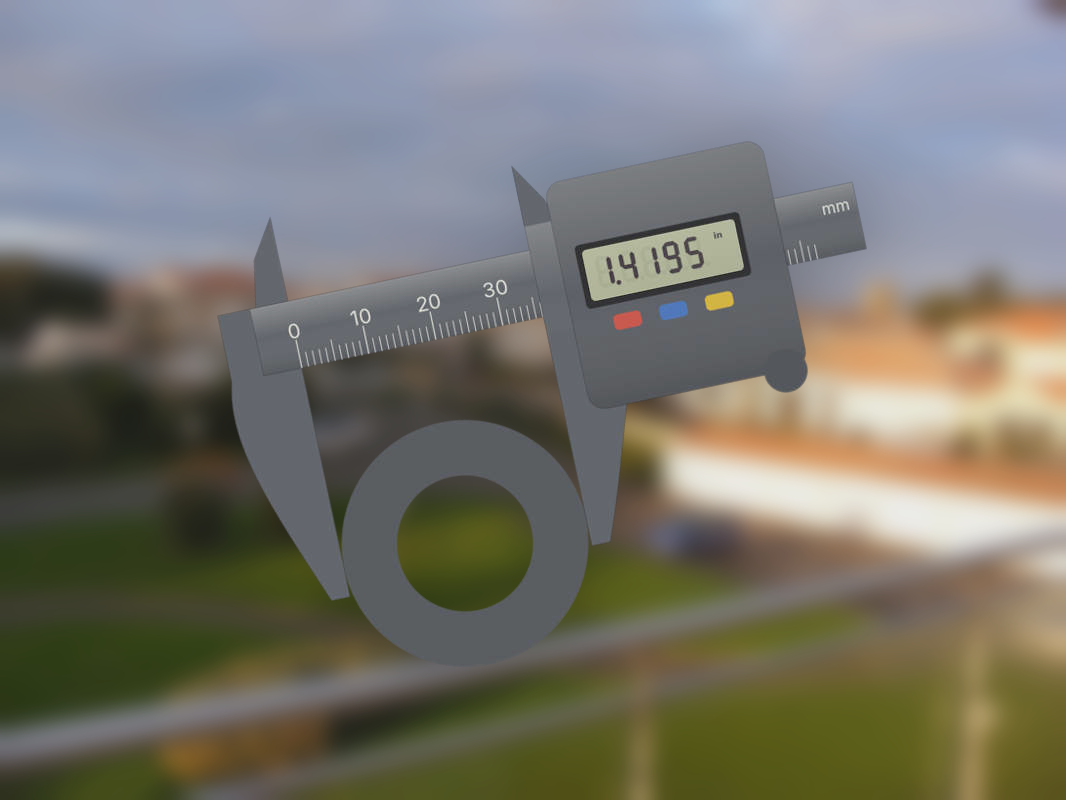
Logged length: 1.4195 in
